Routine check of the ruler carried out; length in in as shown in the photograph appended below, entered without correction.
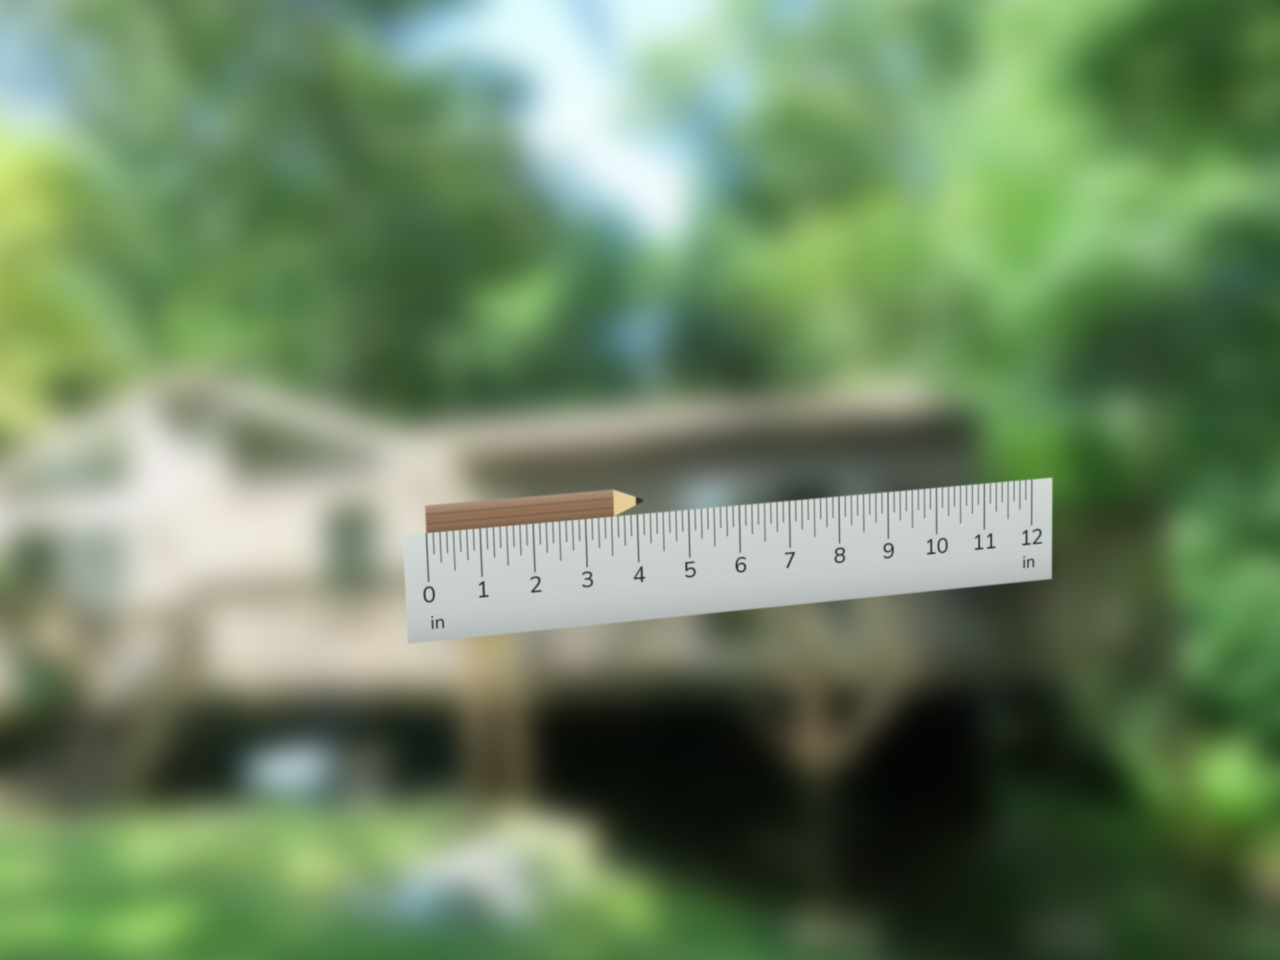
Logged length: 4.125 in
